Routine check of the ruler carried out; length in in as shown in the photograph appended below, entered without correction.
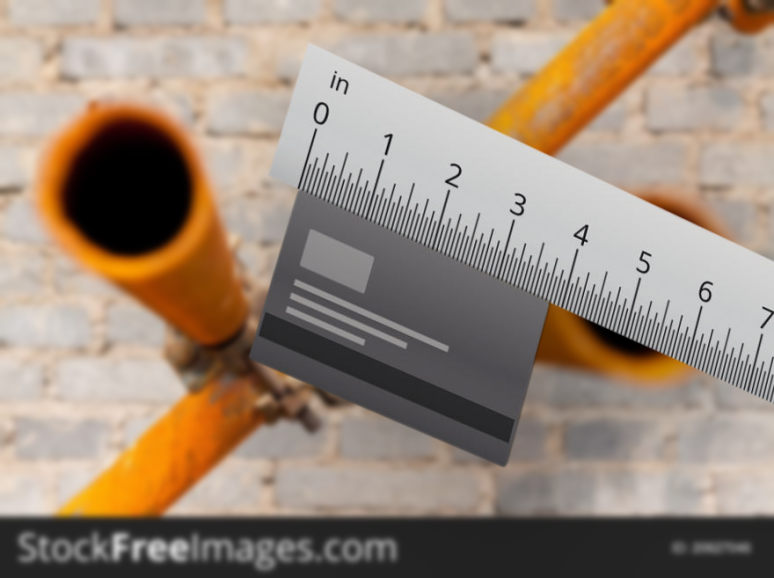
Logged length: 3.8125 in
